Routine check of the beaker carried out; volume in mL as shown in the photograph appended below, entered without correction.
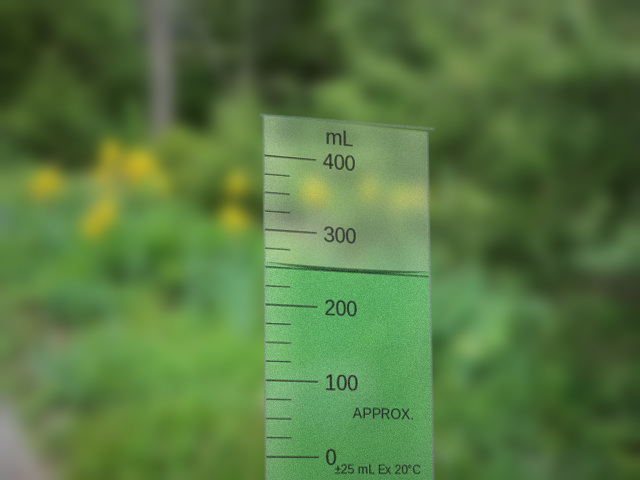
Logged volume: 250 mL
